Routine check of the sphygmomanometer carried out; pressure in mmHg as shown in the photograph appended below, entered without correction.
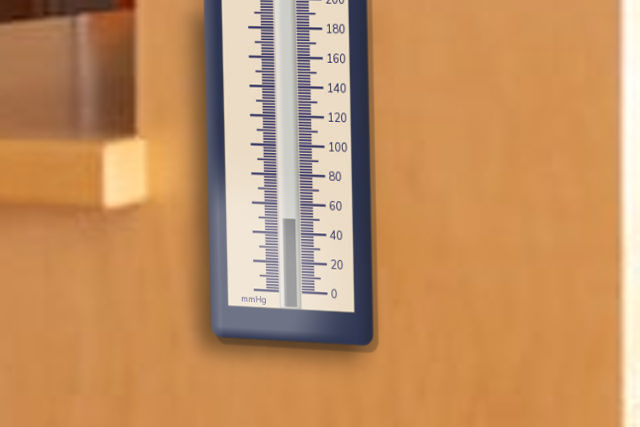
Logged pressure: 50 mmHg
